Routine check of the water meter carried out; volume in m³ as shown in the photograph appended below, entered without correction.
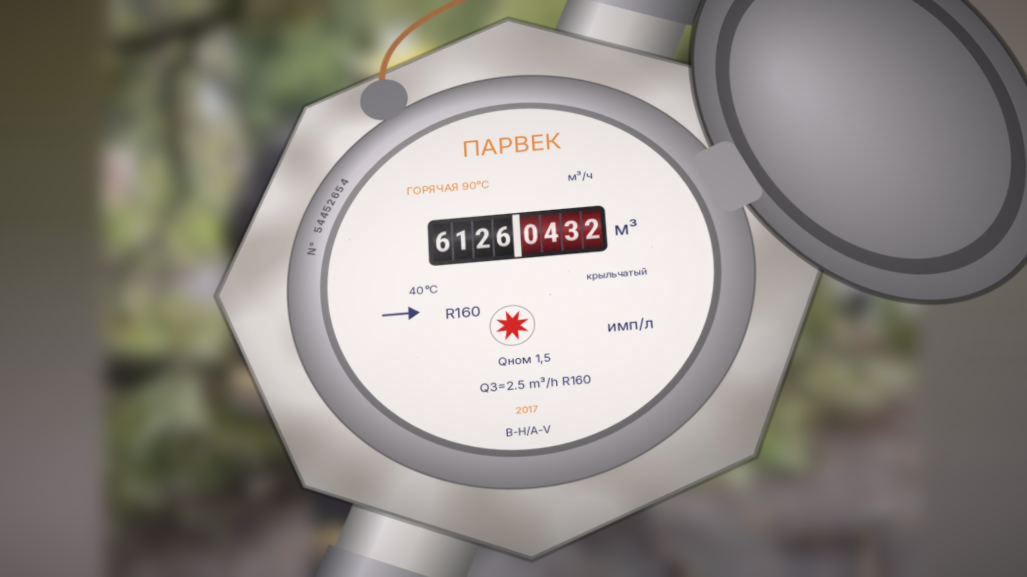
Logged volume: 6126.0432 m³
